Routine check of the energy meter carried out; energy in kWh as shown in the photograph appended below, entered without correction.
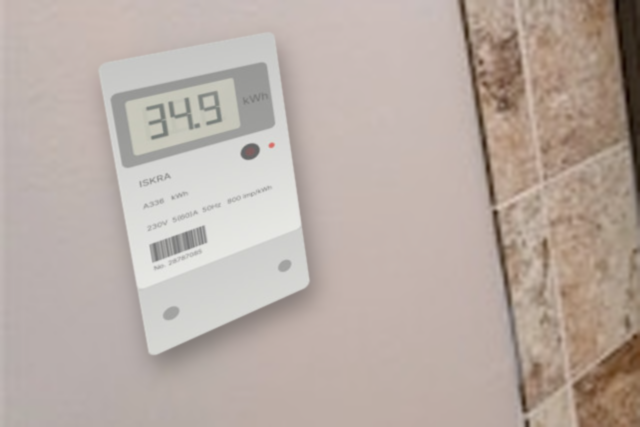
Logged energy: 34.9 kWh
